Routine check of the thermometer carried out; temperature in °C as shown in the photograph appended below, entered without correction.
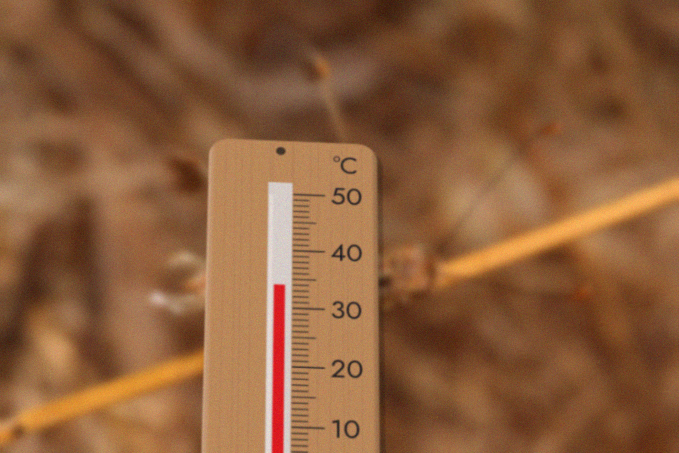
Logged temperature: 34 °C
